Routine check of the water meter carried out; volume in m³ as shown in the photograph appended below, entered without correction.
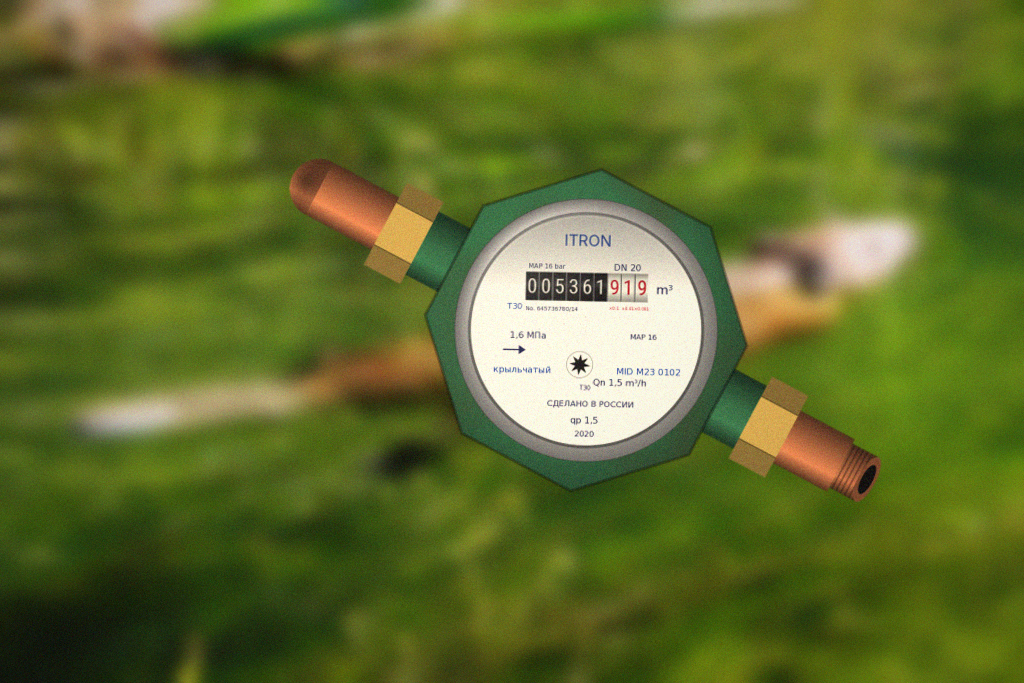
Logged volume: 5361.919 m³
